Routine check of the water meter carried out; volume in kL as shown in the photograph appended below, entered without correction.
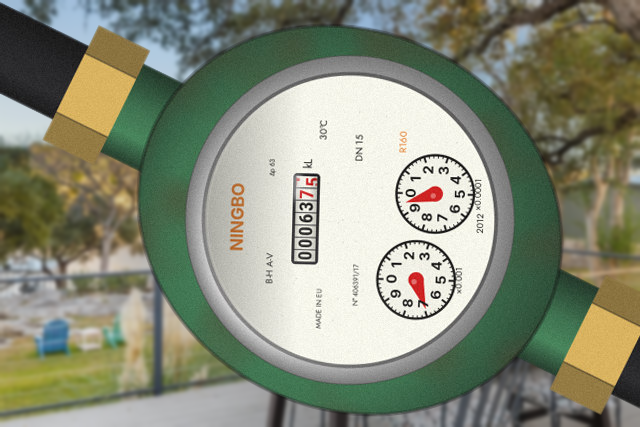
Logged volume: 63.7469 kL
